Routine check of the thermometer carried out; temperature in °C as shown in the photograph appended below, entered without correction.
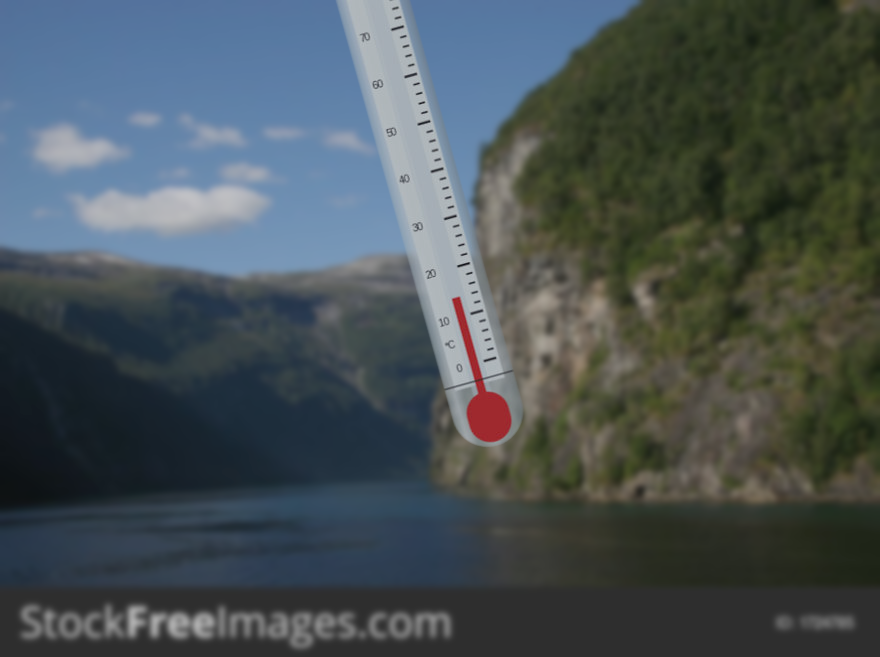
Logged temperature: 14 °C
